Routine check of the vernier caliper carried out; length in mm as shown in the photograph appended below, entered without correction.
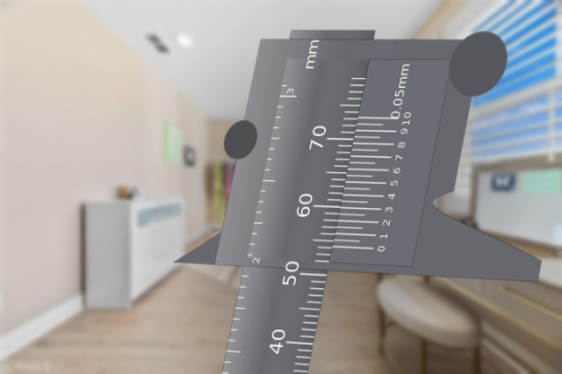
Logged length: 54.2 mm
